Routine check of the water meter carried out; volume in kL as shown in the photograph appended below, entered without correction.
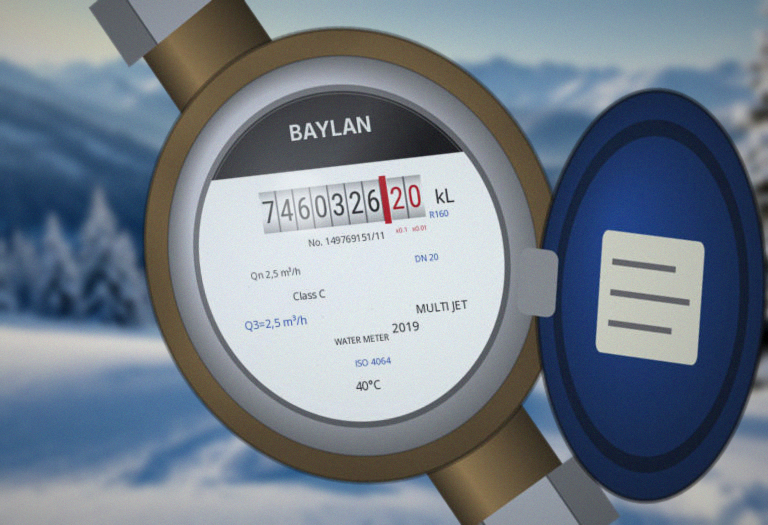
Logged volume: 7460326.20 kL
